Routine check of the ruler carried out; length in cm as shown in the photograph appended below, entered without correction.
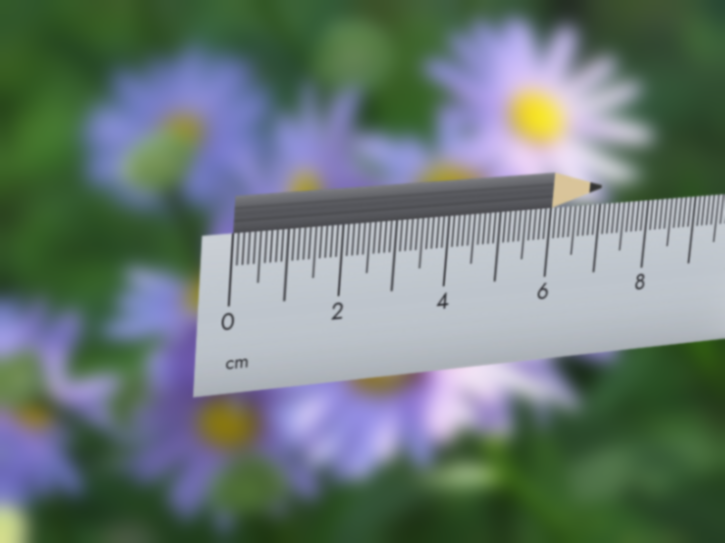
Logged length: 7 cm
